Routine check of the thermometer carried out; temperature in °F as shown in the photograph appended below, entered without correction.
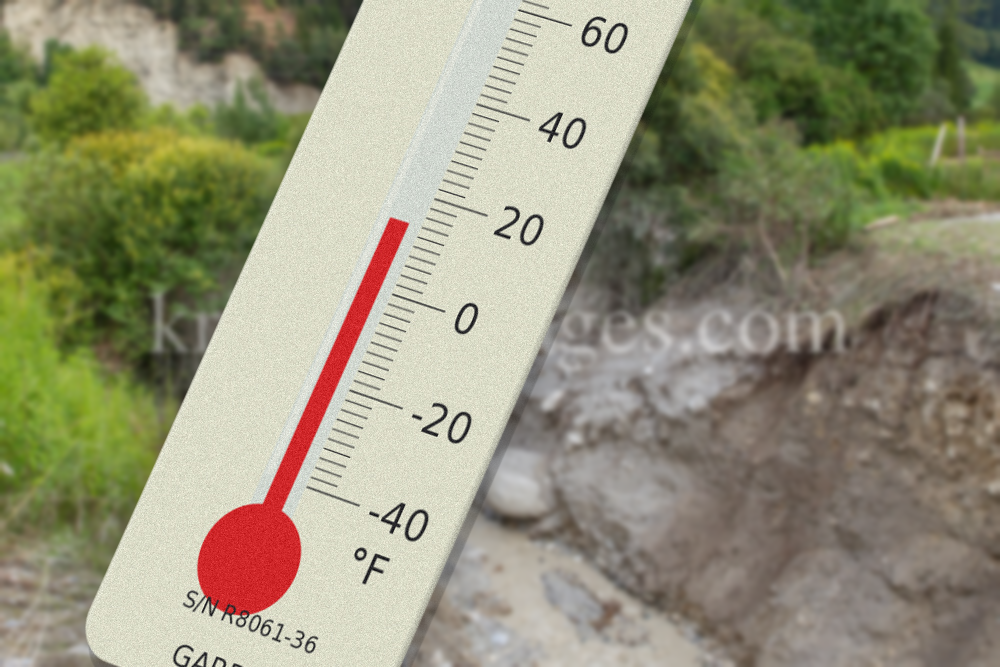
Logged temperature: 14 °F
